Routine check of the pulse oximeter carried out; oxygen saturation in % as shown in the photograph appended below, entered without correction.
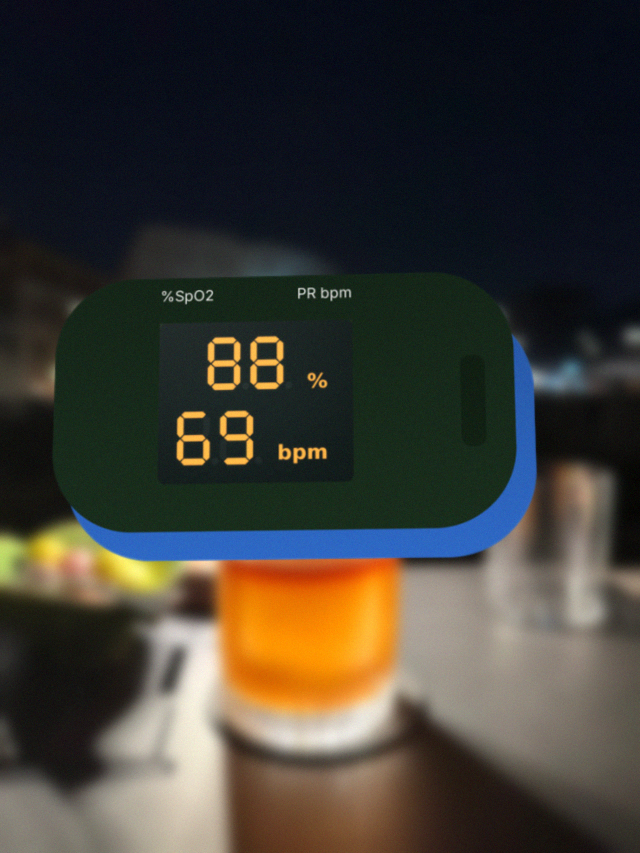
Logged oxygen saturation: 88 %
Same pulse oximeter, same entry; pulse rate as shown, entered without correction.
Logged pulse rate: 69 bpm
